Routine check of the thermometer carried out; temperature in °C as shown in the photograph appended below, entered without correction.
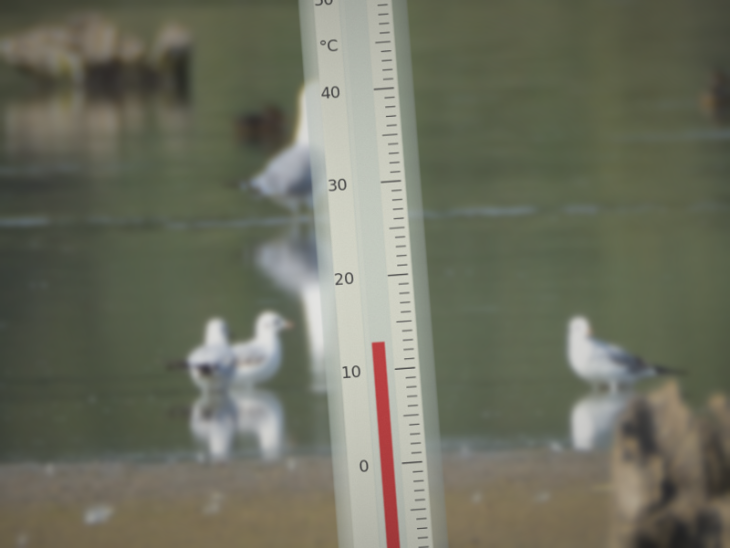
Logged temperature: 13 °C
